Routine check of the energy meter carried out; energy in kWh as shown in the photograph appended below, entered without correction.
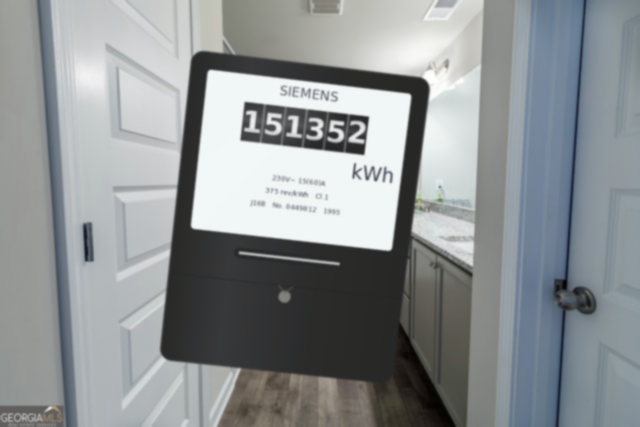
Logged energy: 151352 kWh
